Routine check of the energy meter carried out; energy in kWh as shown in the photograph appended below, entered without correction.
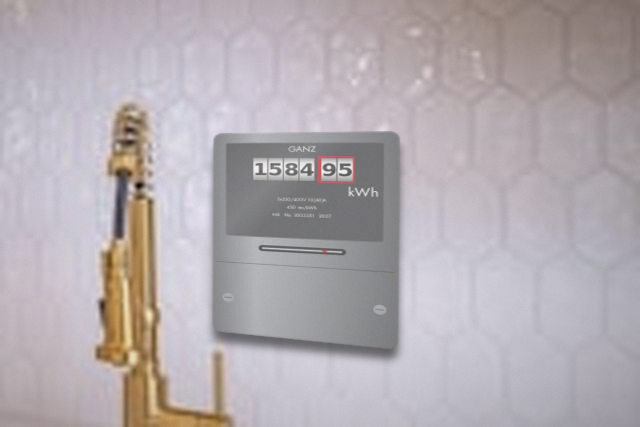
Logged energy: 1584.95 kWh
